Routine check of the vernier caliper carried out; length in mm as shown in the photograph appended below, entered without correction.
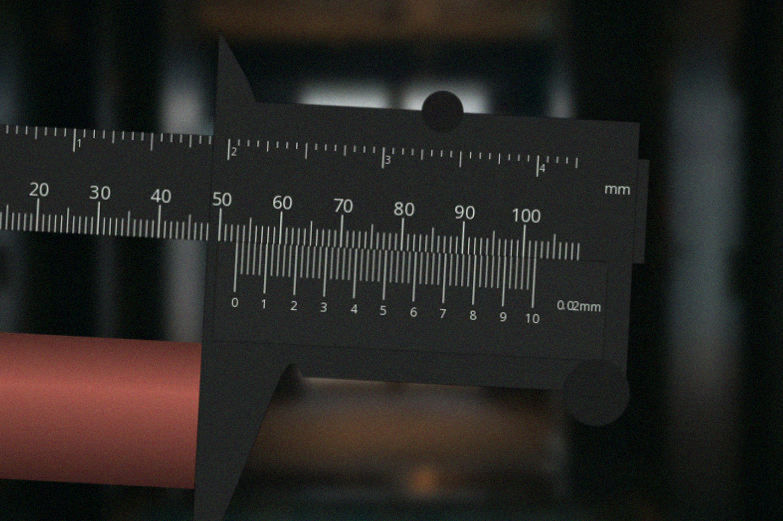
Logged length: 53.0 mm
